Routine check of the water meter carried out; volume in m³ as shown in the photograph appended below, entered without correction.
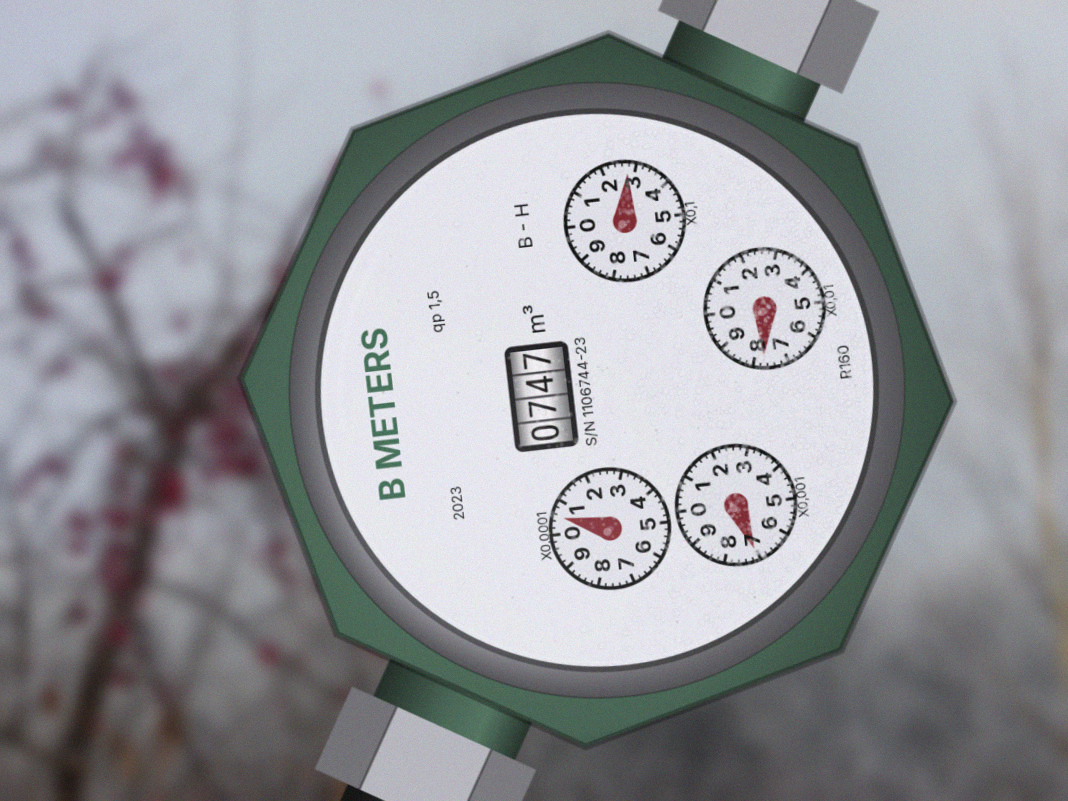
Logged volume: 747.2770 m³
